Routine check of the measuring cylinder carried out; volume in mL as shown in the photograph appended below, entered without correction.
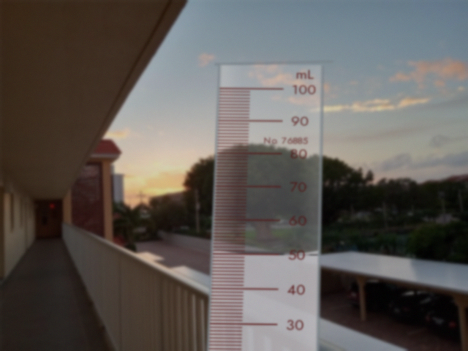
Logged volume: 50 mL
